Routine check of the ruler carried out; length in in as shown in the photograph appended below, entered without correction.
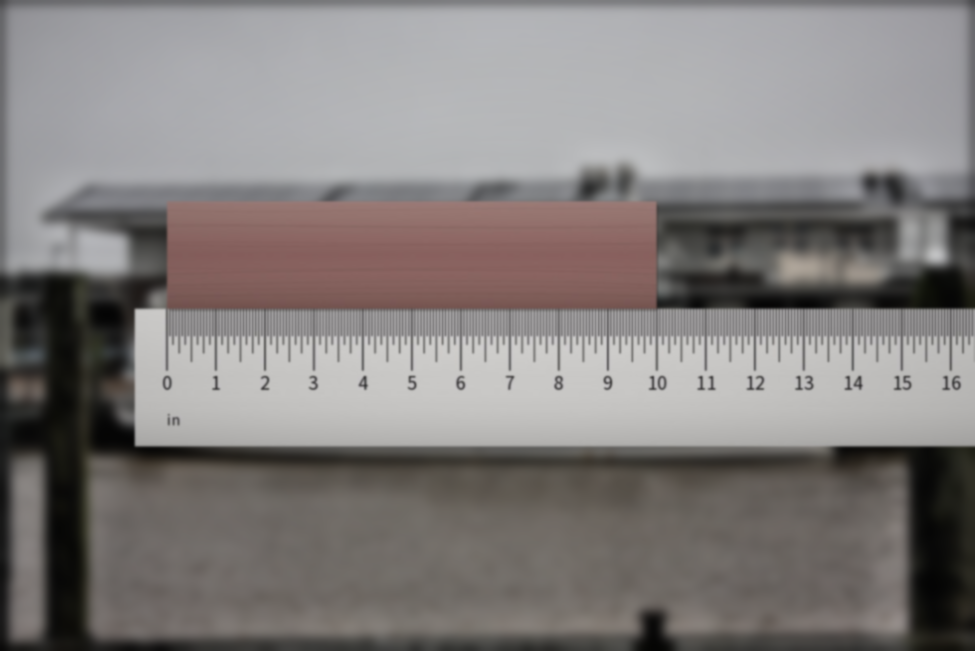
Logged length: 10 in
